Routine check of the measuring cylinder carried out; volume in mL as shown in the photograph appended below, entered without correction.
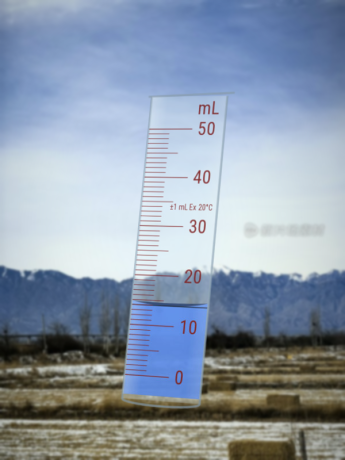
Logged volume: 14 mL
